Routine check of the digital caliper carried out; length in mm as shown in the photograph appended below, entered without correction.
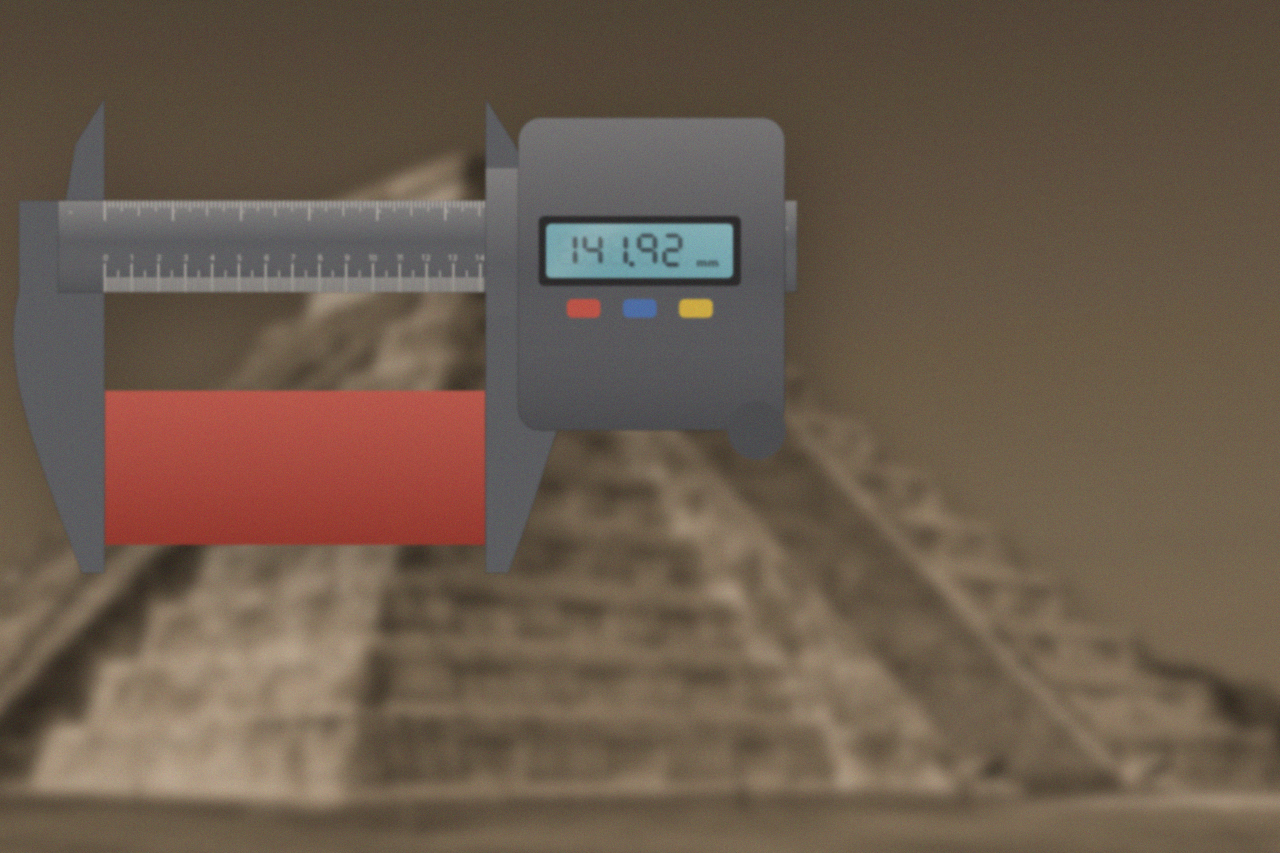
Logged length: 141.92 mm
